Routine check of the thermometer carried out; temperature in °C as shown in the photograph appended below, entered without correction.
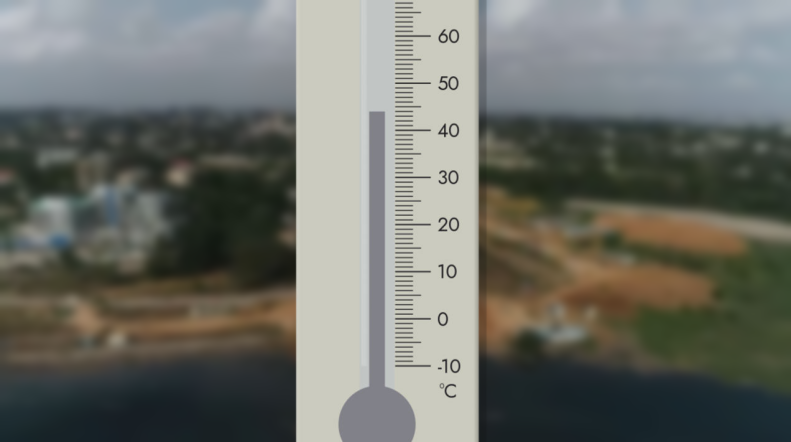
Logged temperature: 44 °C
